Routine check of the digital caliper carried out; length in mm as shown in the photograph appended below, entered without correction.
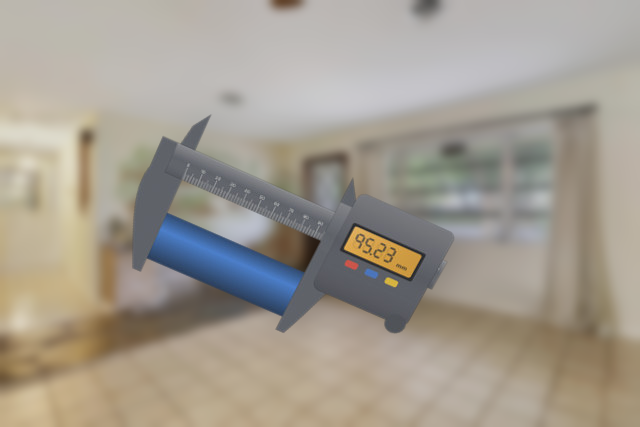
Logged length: 95.23 mm
